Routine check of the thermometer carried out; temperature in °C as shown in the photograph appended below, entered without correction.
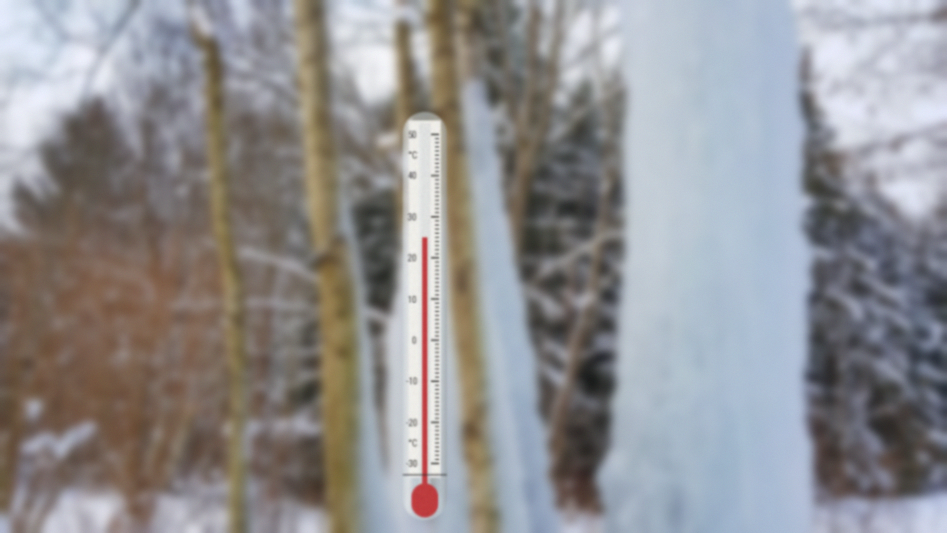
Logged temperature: 25 °C
